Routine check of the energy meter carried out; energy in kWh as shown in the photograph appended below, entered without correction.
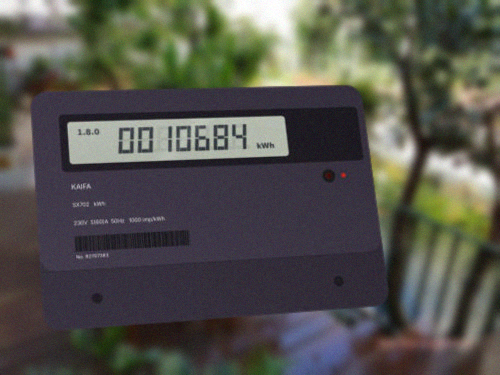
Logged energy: 10684 kWh
